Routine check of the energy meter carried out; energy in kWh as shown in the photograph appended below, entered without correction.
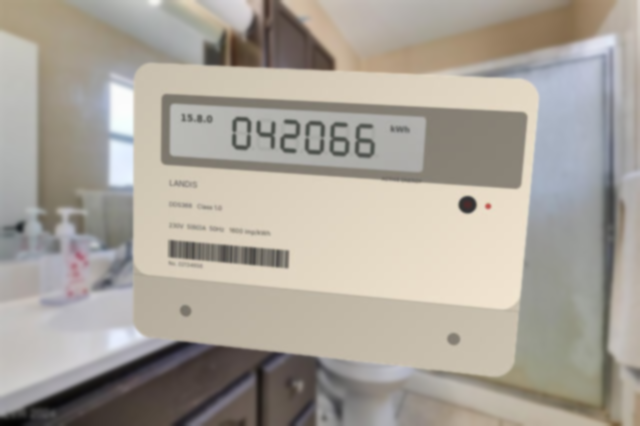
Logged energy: 42066 kWh
